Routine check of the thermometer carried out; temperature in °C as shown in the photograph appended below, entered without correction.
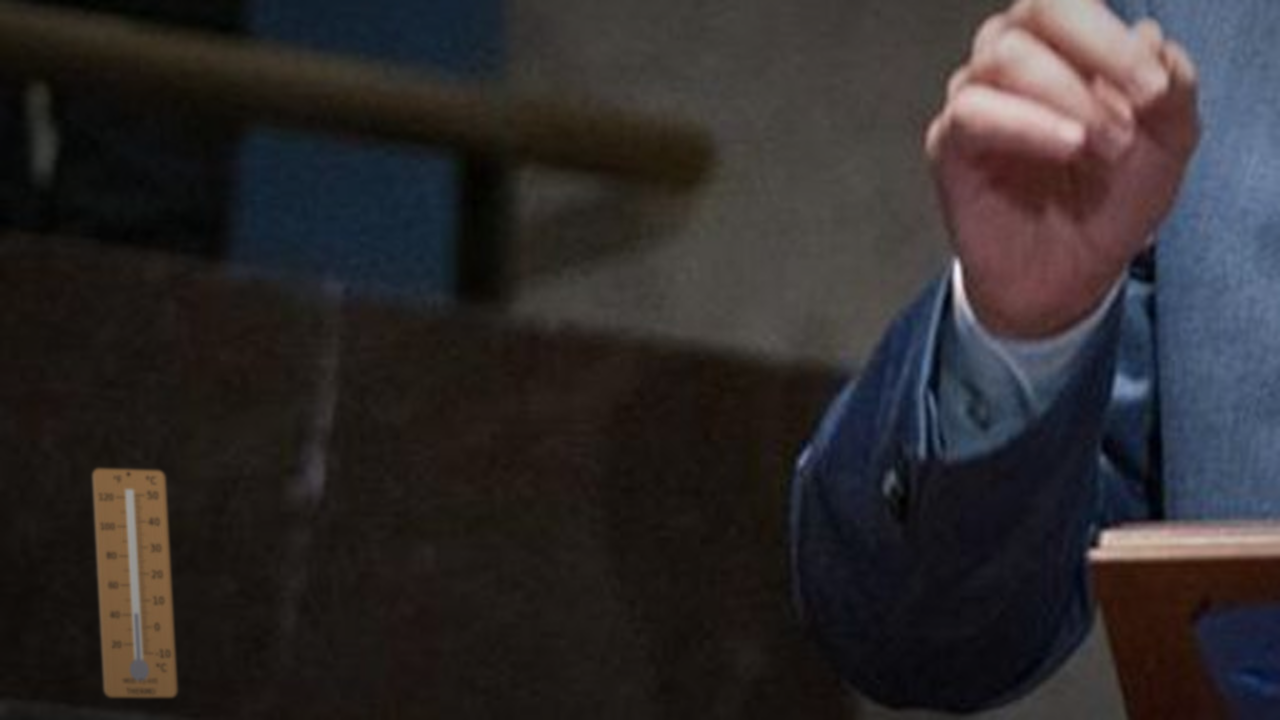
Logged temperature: 5 °C
